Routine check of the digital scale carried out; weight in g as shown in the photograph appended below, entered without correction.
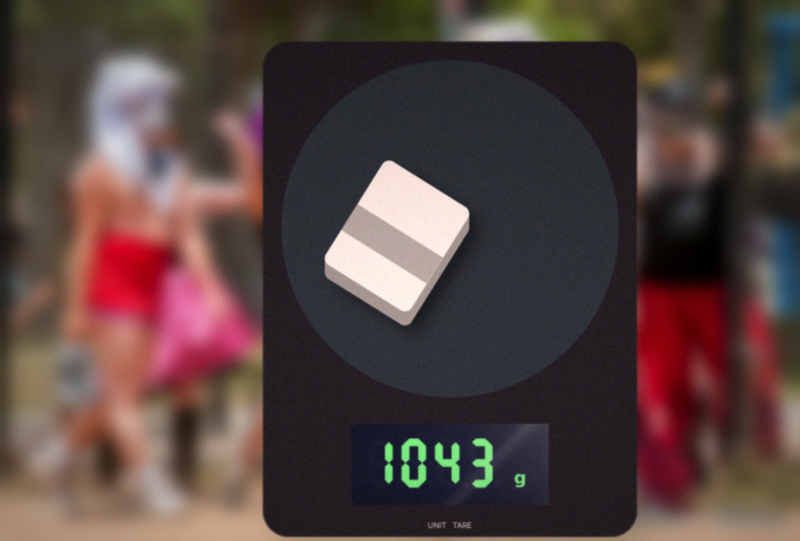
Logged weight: 1043 g
